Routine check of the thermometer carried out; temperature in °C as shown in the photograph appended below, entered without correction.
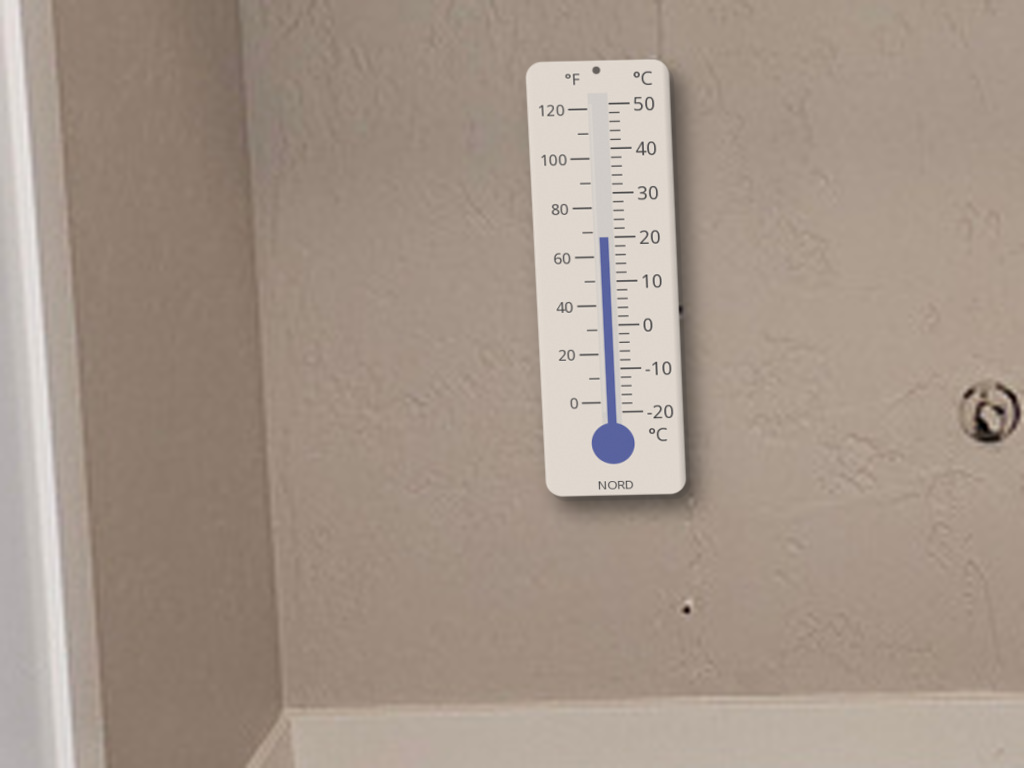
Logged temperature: 20 °C
